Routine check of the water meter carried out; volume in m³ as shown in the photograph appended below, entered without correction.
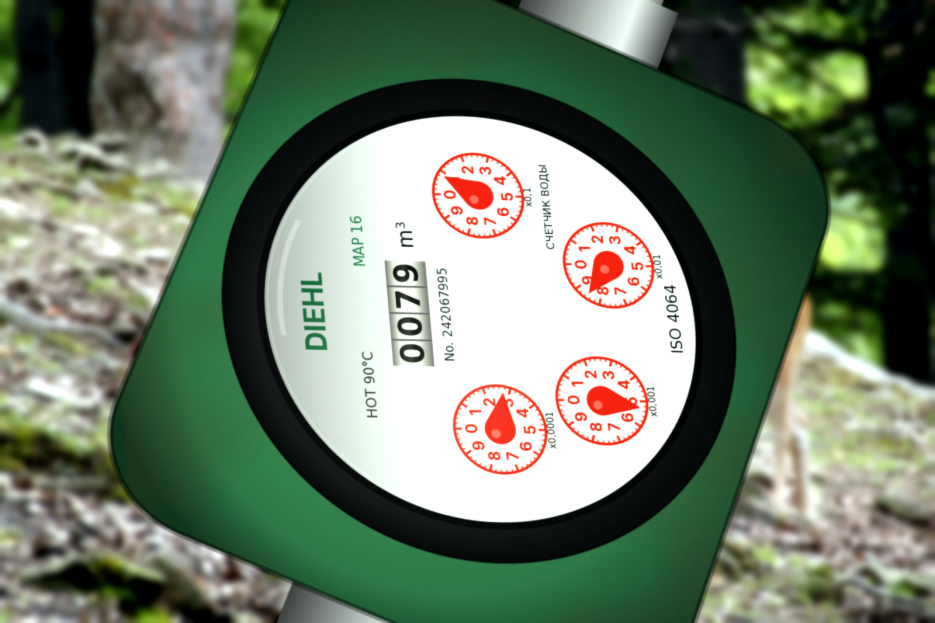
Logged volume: 79.0852 m³
